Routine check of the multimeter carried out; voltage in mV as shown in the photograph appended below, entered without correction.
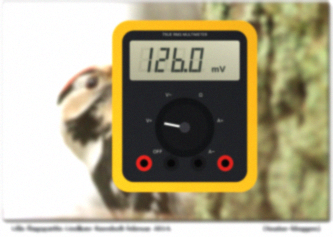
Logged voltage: 126.0 mV
